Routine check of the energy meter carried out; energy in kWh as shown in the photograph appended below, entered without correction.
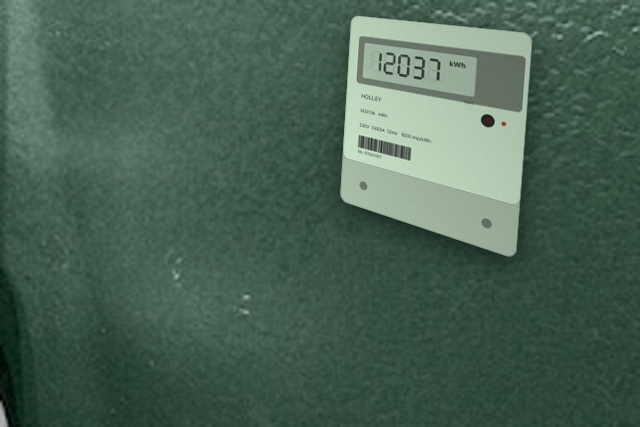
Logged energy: 12037 kWh
